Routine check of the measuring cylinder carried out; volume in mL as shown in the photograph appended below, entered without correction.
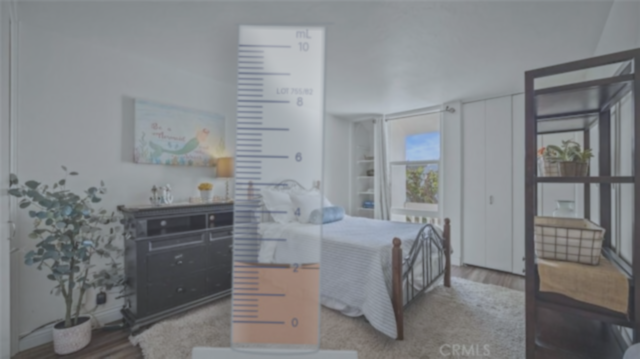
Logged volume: 2 mL
